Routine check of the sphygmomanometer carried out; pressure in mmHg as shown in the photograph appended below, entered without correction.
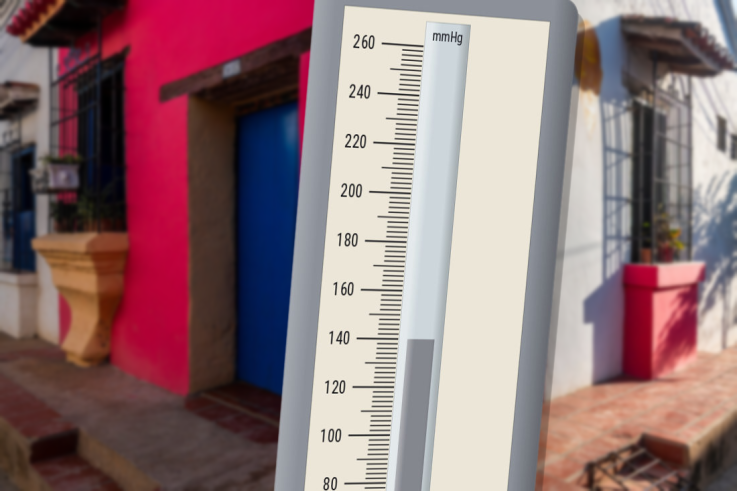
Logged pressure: 140 mmHg
